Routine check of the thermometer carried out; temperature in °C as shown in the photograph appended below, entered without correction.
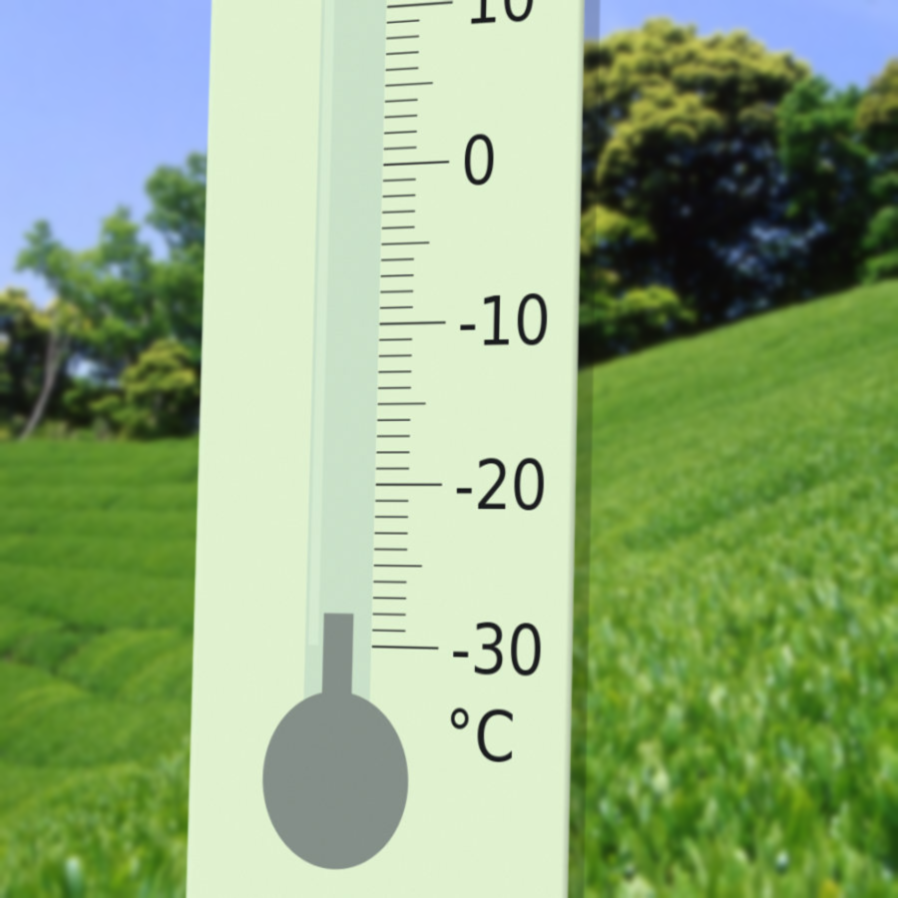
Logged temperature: -28 °C
